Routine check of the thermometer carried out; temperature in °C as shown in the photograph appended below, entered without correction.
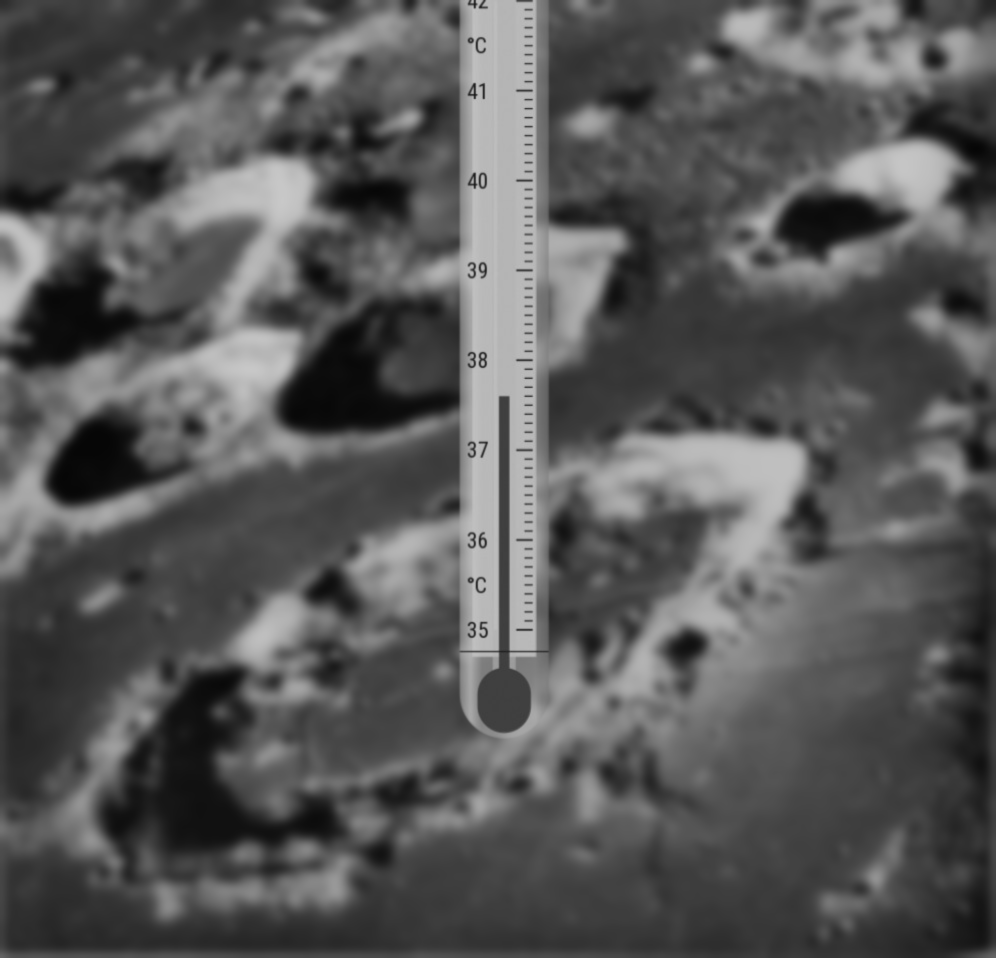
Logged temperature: 37.6 °C
